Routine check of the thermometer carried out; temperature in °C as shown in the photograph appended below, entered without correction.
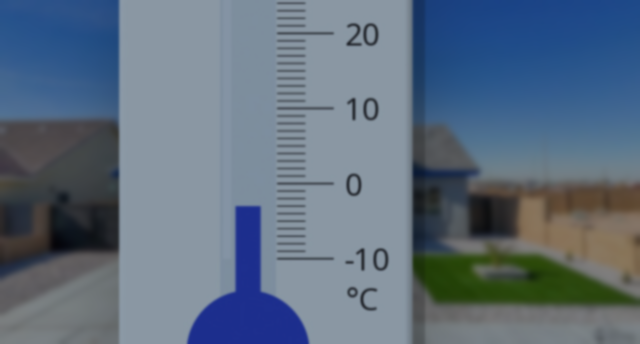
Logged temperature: -3 °C
